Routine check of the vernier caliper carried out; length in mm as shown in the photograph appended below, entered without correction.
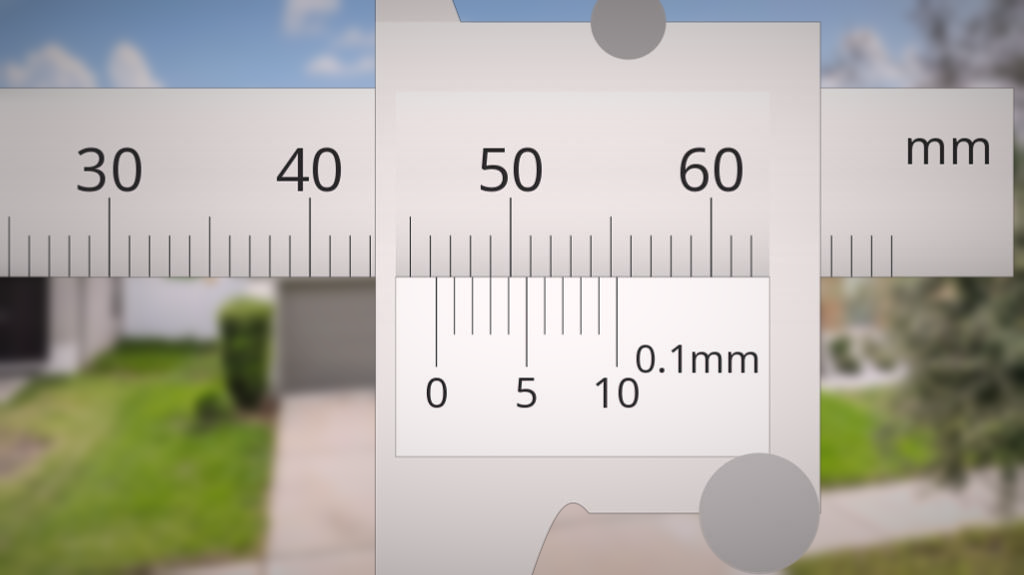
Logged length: 46.3 mm
